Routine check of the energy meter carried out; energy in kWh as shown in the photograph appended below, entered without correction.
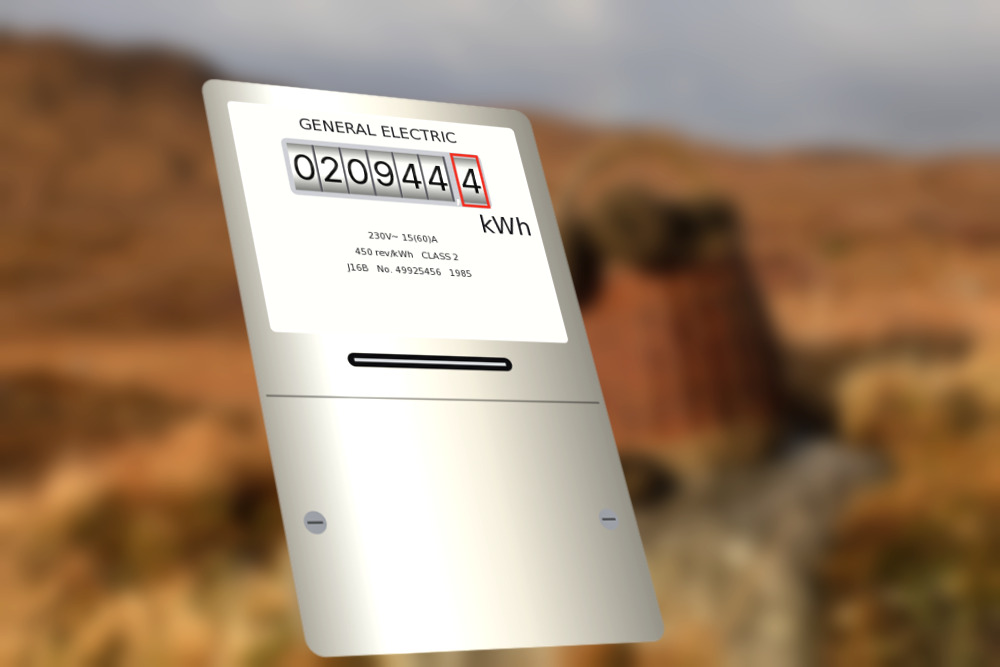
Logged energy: 20944.4 kWh
